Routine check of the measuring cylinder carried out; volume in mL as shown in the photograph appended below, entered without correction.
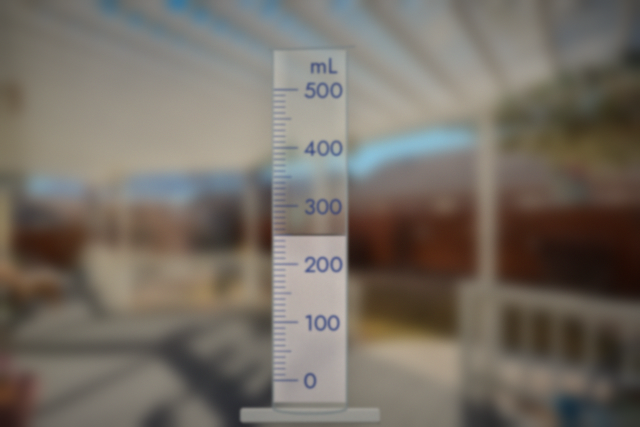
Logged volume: 250 mL
